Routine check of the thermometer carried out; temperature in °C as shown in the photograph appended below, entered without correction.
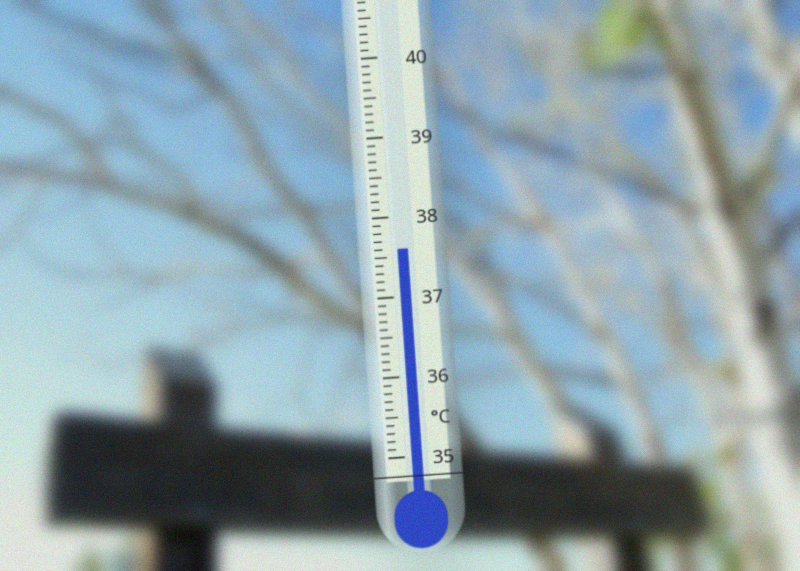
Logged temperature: 37.6 °C
